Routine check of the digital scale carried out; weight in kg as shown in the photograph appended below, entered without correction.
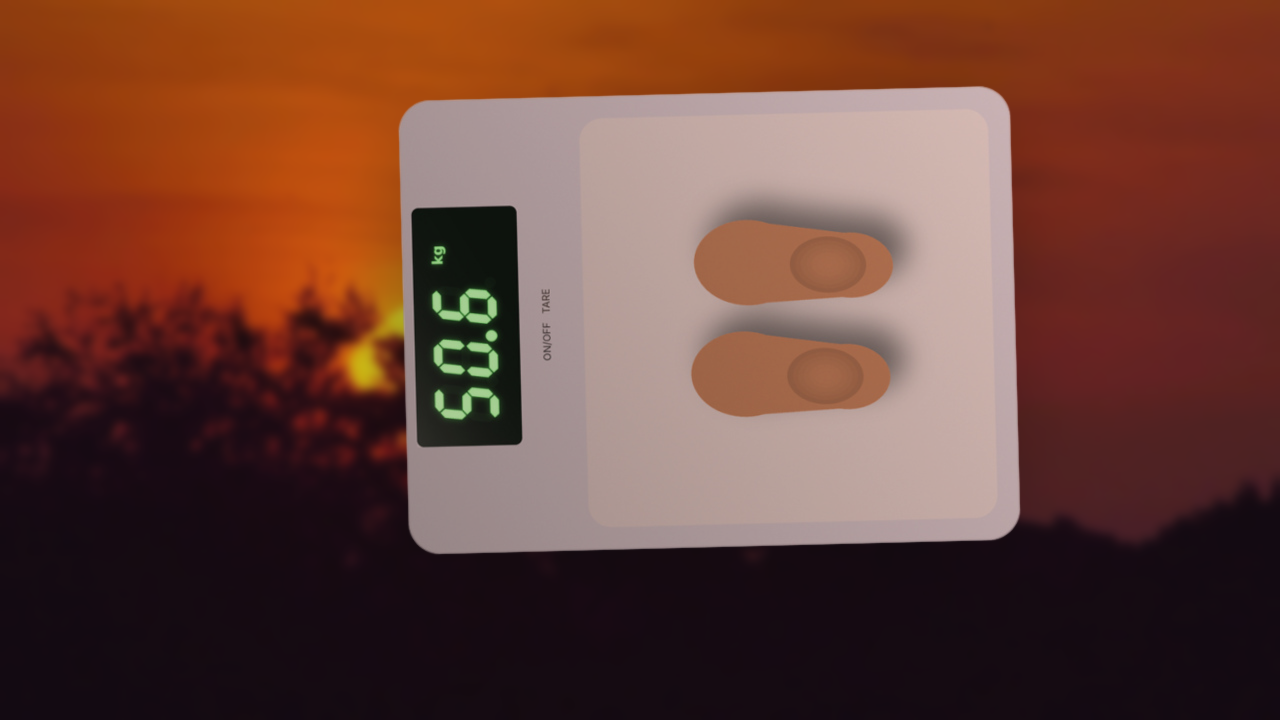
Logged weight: 50.6 kg
